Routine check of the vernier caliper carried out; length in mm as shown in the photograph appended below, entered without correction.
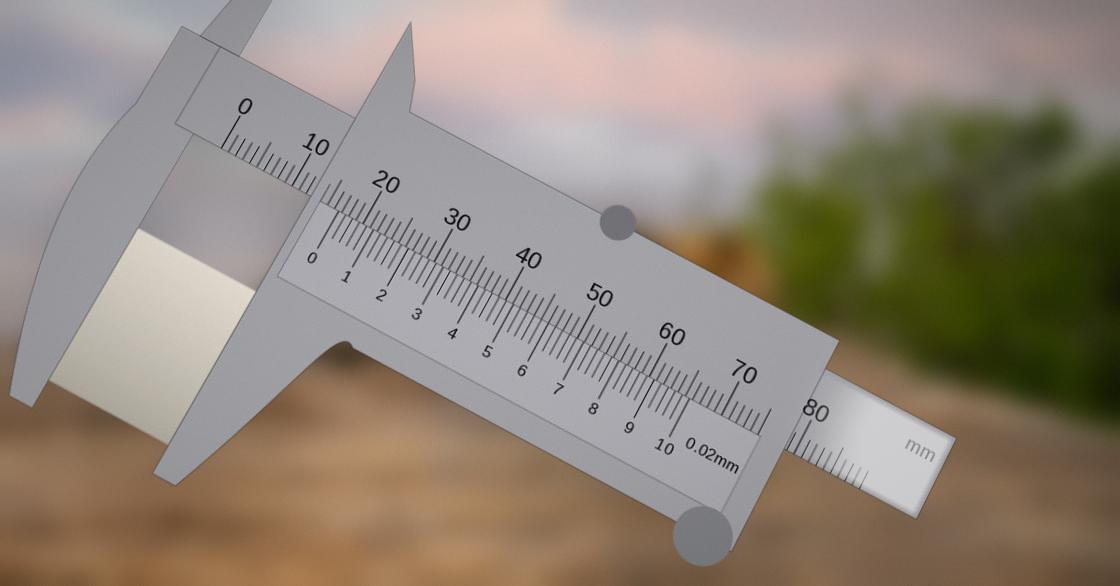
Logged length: 16.6 mm
